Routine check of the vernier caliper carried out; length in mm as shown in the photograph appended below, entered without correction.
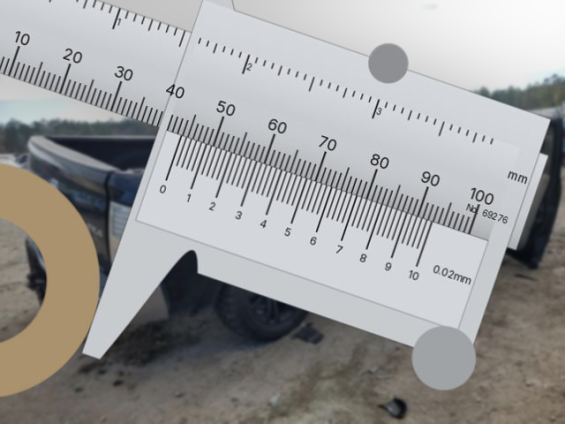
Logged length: 43.8 mm
